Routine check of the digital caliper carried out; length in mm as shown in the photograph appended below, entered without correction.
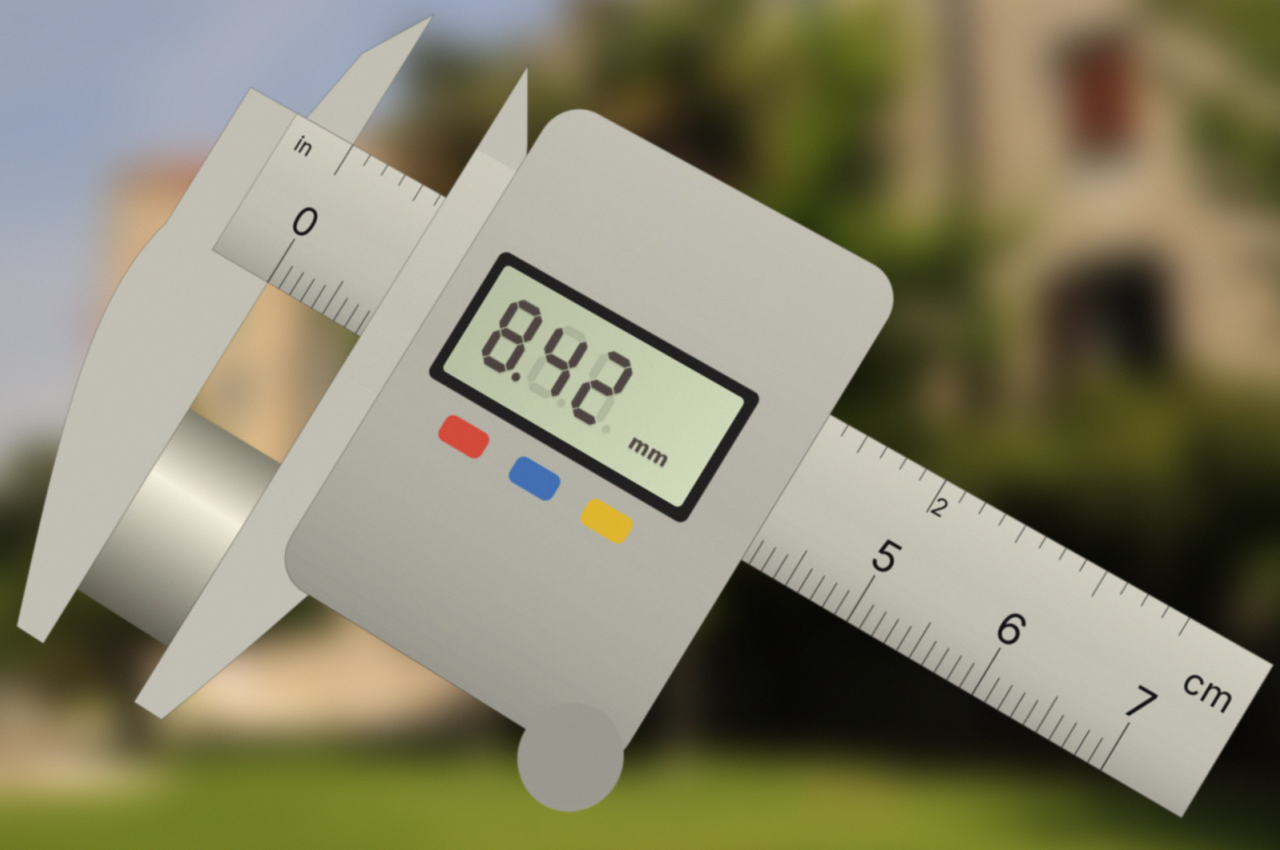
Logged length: 8.42 mm
